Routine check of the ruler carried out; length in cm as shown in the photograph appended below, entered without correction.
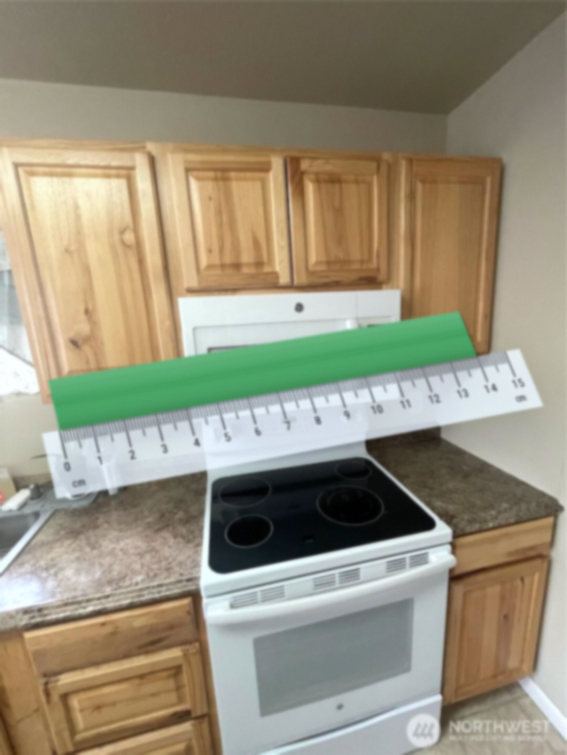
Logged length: 14 cm
